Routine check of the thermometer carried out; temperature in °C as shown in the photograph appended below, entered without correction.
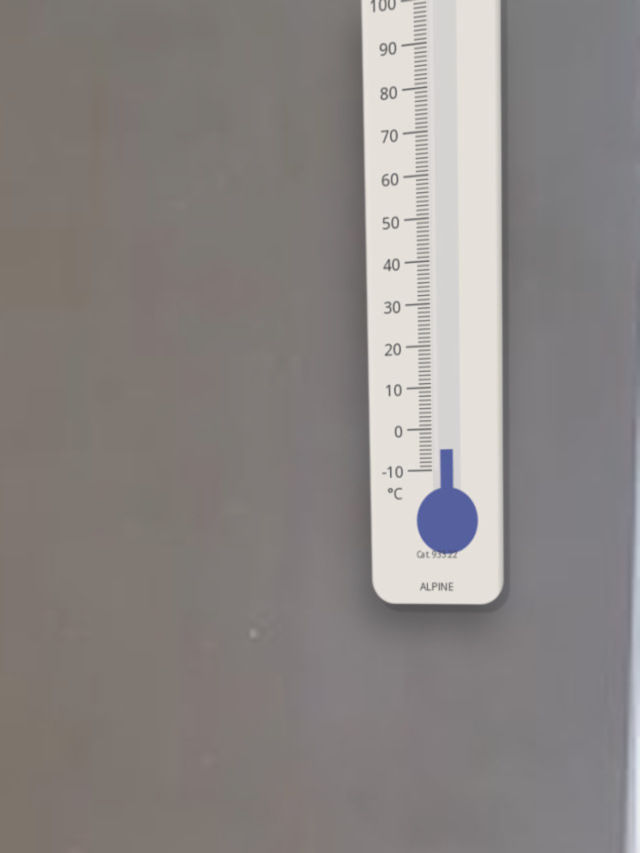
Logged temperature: -5 °C
